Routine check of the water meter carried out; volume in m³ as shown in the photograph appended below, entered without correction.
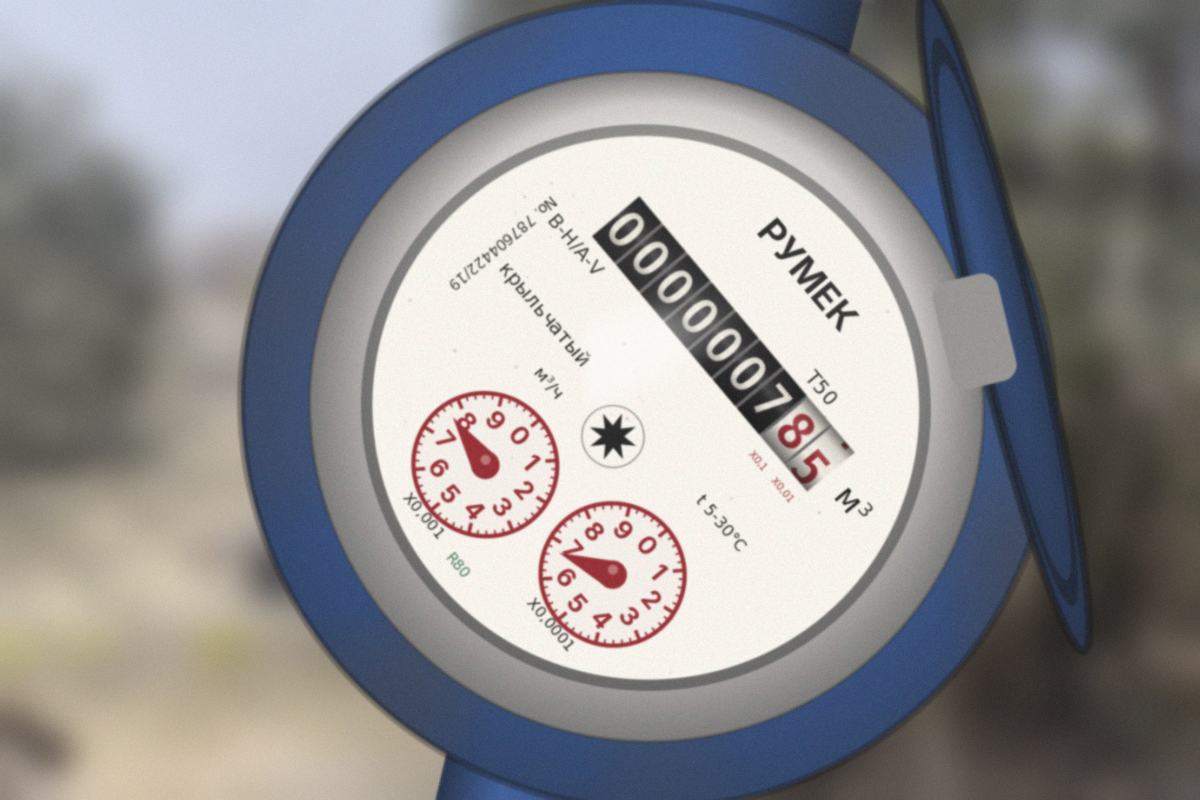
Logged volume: 7.8476 m³
